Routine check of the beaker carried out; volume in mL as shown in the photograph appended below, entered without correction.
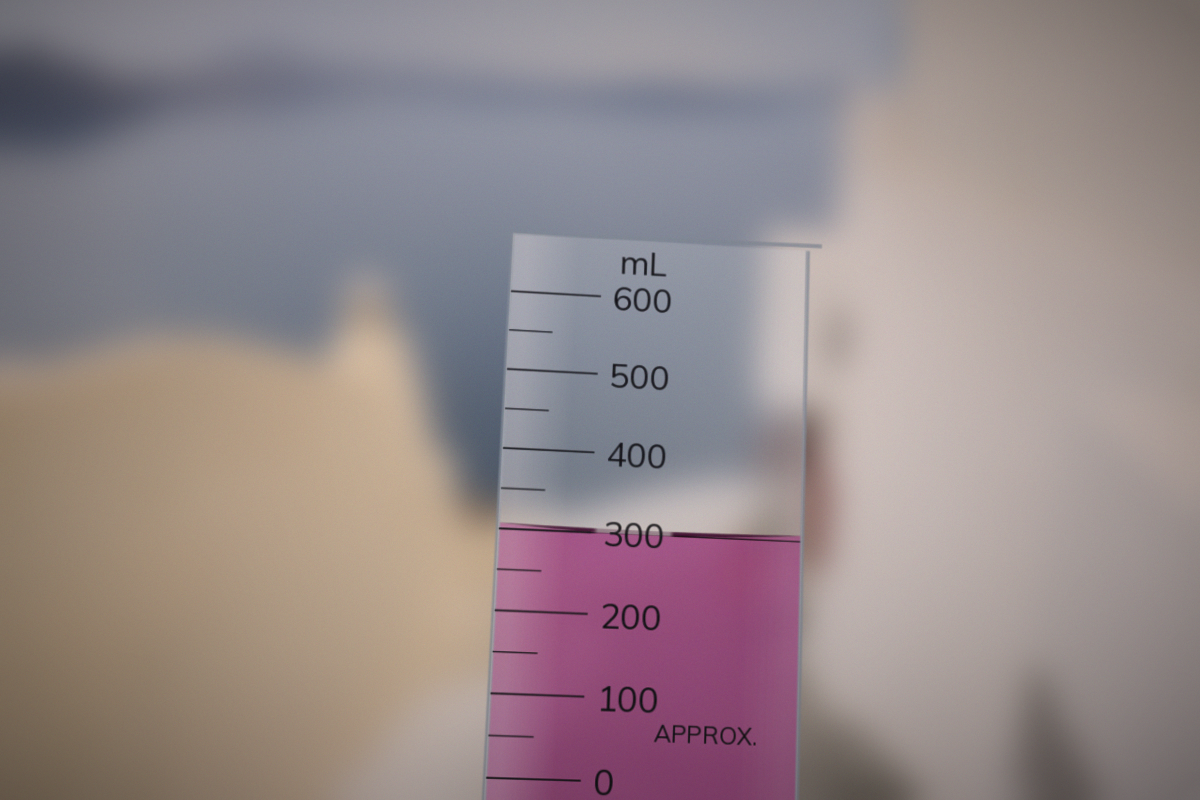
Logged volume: 300 mL
